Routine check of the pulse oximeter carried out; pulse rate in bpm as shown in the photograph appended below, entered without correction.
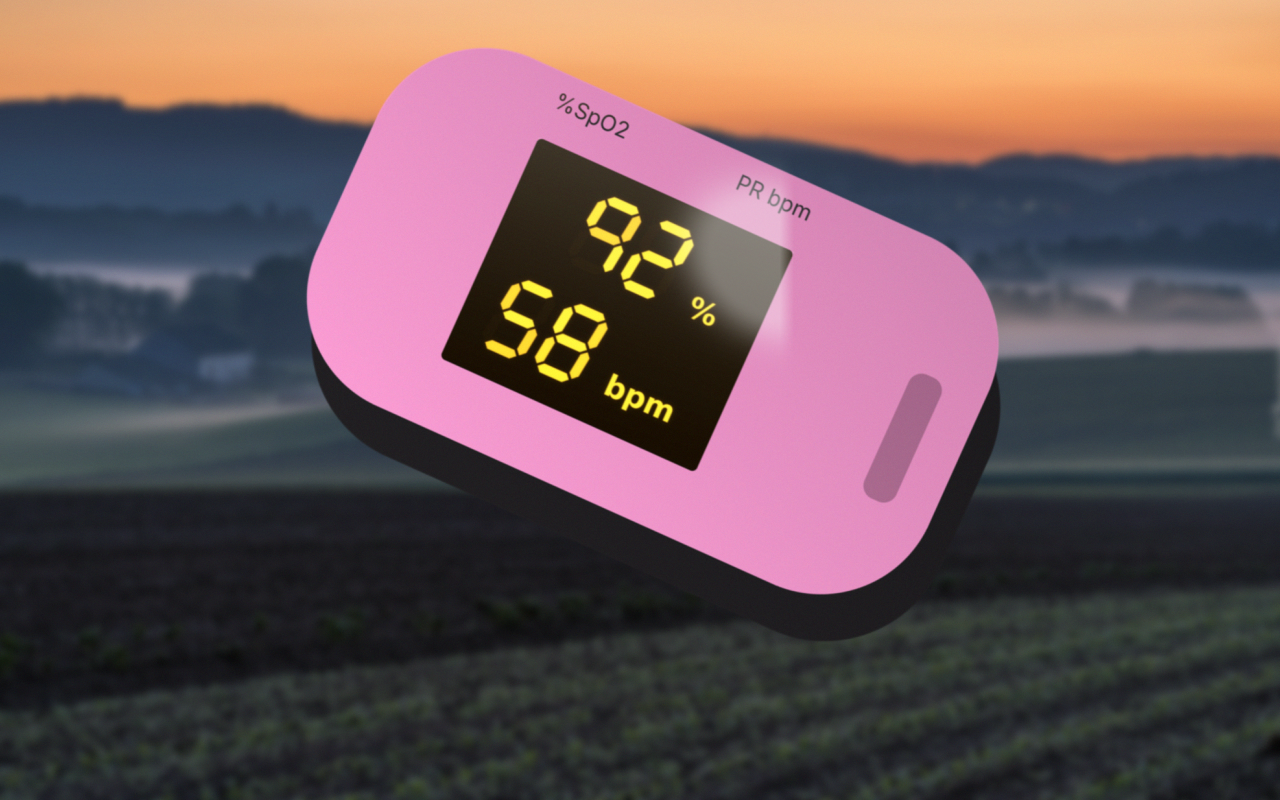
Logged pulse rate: 58 bpm
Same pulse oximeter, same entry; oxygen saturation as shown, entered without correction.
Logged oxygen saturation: 92 %
